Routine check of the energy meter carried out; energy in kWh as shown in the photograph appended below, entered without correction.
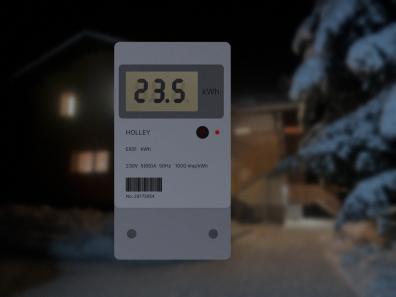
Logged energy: 23.5 kWh
